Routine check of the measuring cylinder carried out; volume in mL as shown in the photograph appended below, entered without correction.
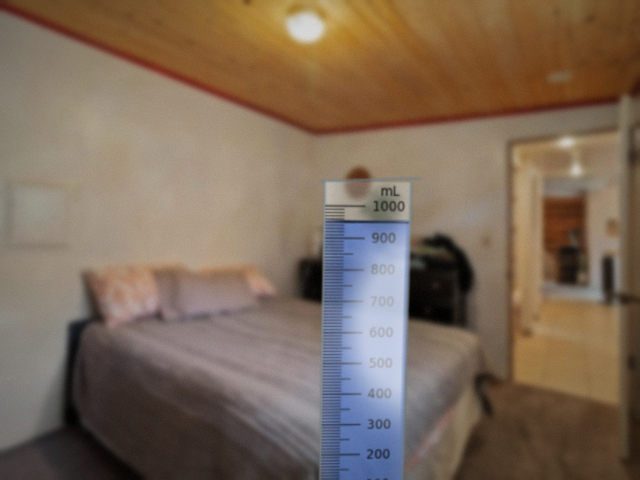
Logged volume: 950 mL
